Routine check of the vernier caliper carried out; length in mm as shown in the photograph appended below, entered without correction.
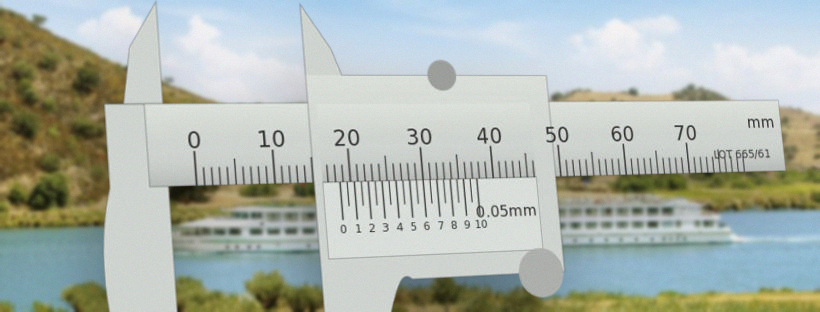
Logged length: 18.6 mm
